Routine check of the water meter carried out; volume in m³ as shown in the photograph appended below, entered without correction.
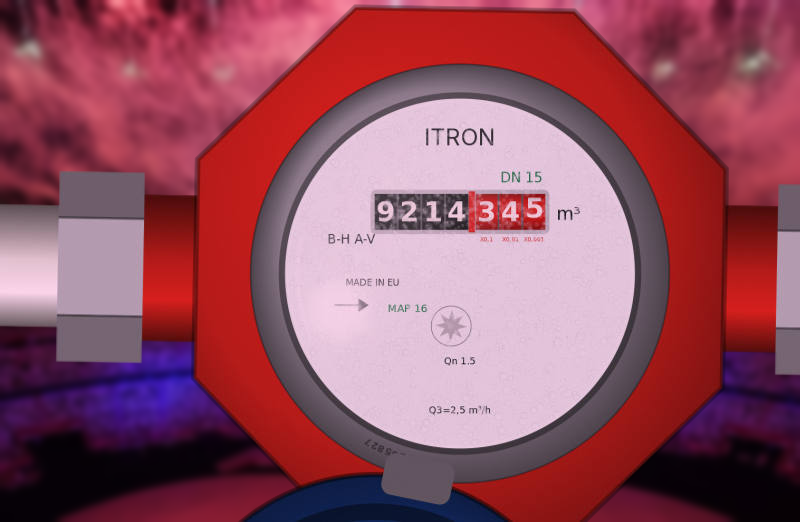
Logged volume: 9214.345 m³
